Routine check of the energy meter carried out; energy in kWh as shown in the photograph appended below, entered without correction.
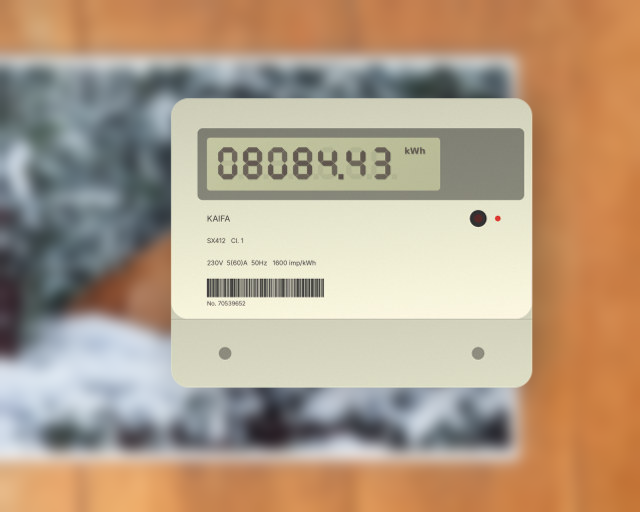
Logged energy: 8084.43 kWh
